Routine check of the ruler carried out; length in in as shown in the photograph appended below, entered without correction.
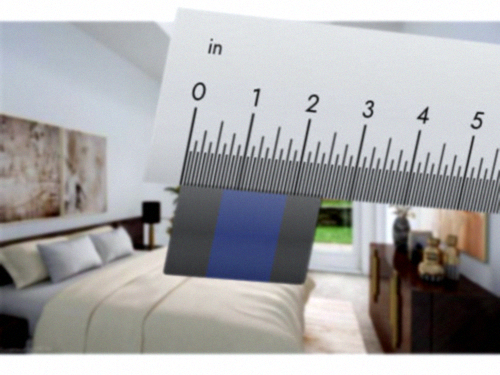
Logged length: 2.5 in
